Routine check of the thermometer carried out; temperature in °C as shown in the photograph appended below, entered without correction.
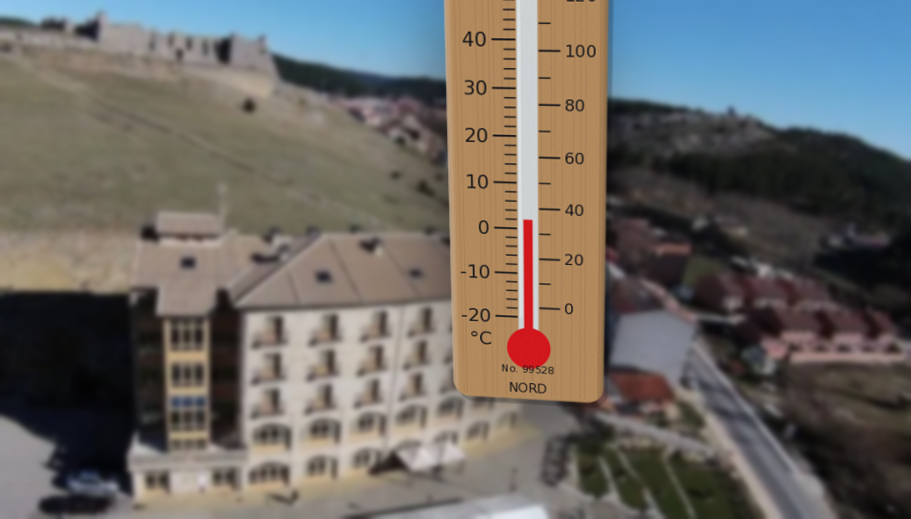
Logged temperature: 2 °C
